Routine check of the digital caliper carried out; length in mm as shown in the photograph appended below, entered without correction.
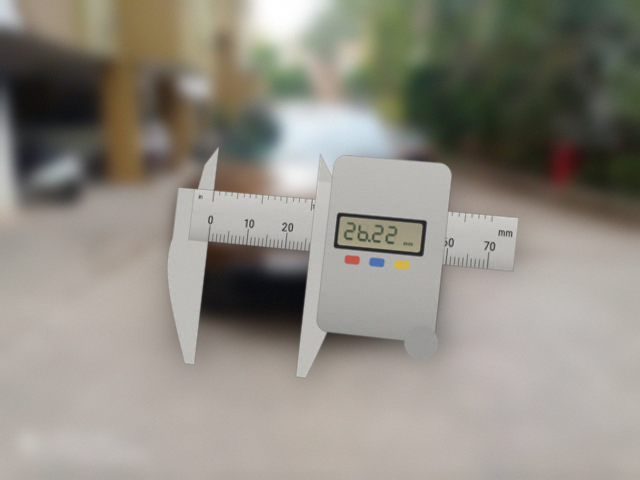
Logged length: 26.22 mm
